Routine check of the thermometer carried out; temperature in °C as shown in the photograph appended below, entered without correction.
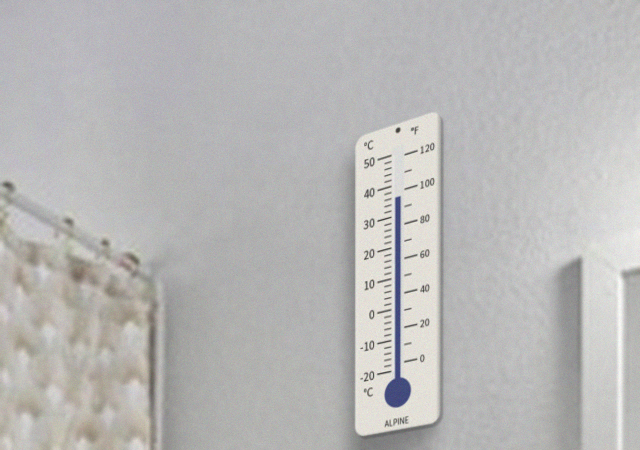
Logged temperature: 36 °C
